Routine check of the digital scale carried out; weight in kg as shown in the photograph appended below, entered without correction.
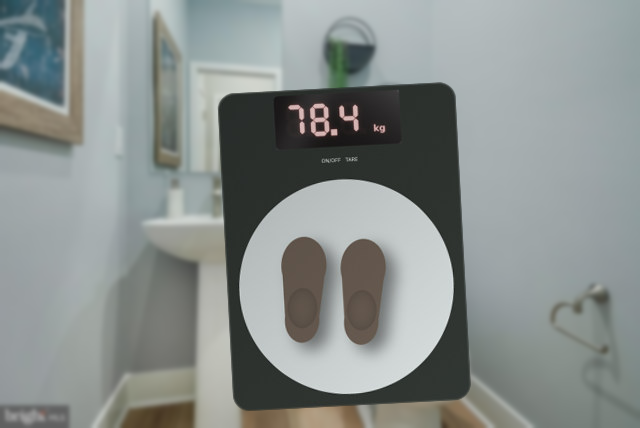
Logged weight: 78.4 kg
